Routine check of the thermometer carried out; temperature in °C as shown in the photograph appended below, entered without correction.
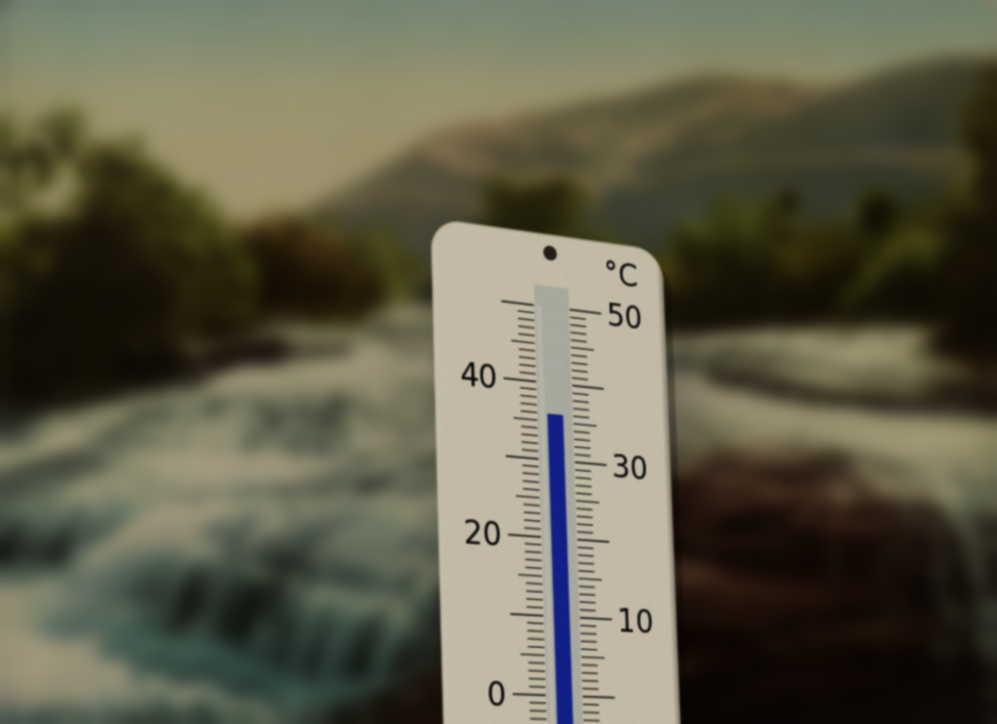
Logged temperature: 36 °C
